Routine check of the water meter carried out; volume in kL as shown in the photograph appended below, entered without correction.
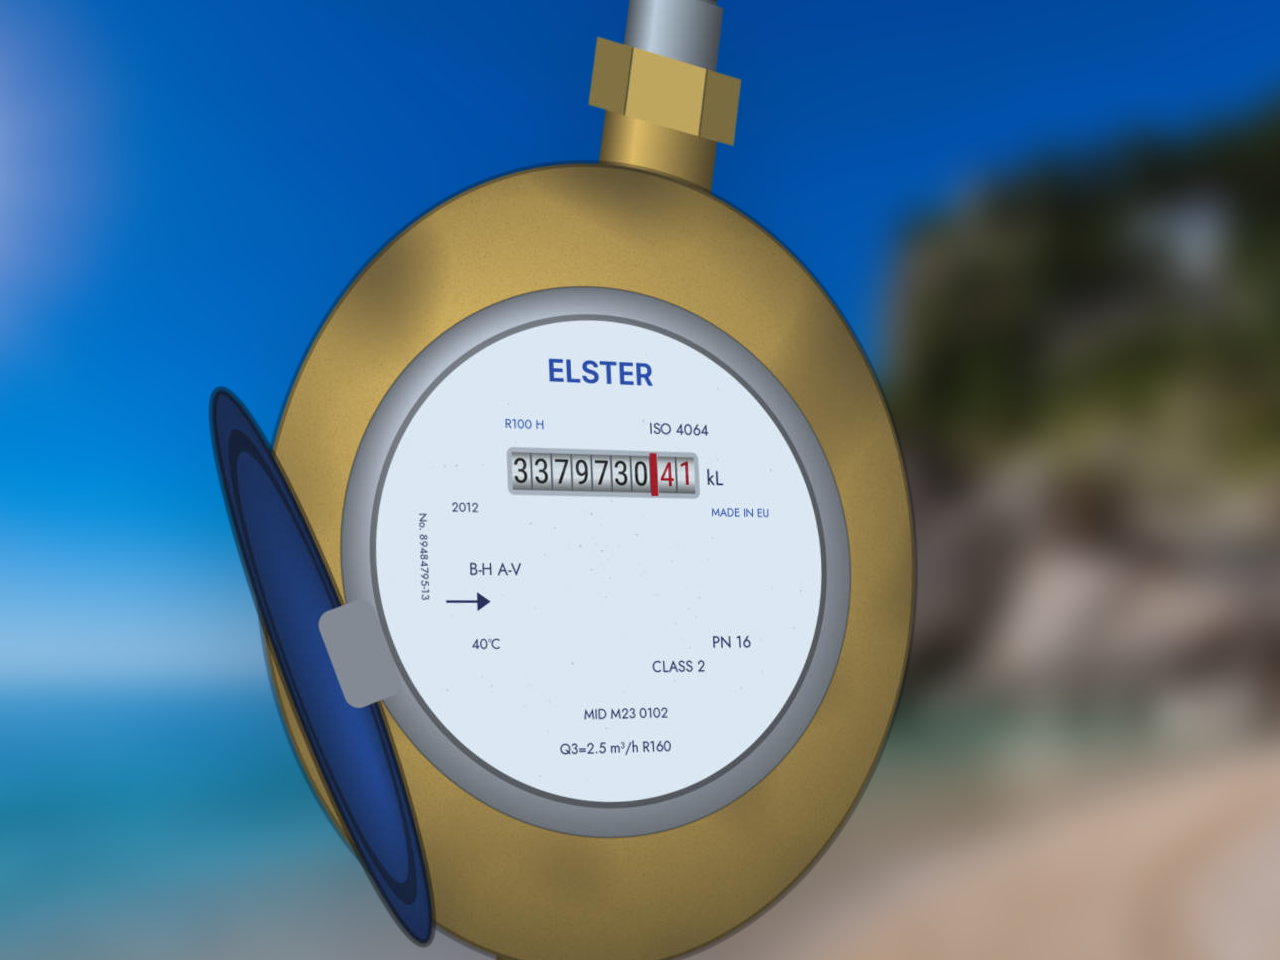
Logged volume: 3379730.41 kL
